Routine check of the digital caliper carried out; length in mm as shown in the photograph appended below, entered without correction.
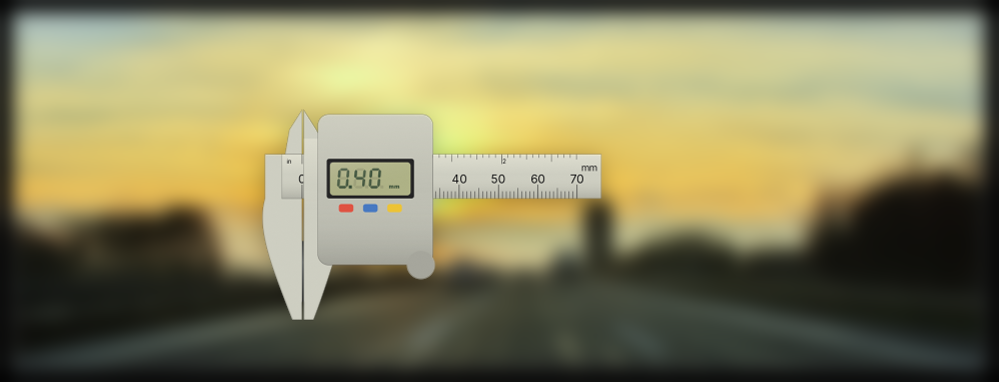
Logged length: 0.40 mm
